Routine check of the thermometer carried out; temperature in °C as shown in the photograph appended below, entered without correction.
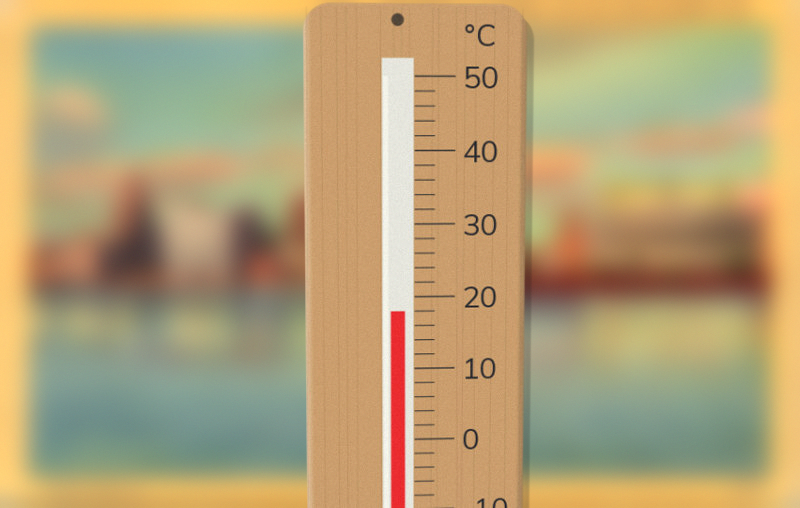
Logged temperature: 18 °C
